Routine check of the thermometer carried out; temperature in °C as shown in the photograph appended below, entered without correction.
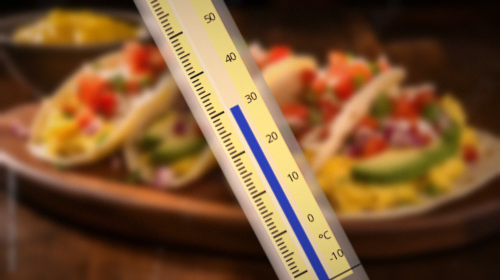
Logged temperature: 30 °C
